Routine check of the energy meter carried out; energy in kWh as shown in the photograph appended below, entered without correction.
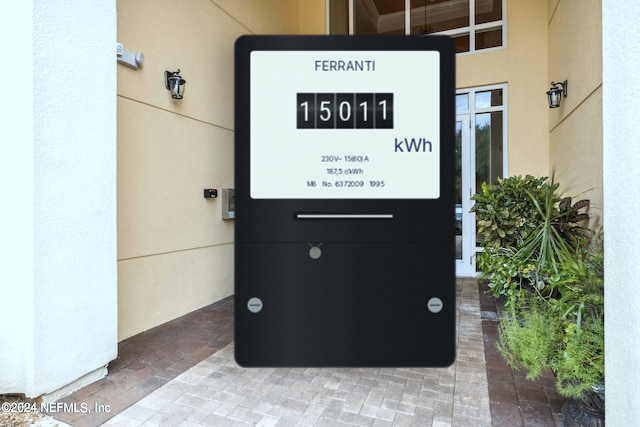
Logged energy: 15011 kWh
